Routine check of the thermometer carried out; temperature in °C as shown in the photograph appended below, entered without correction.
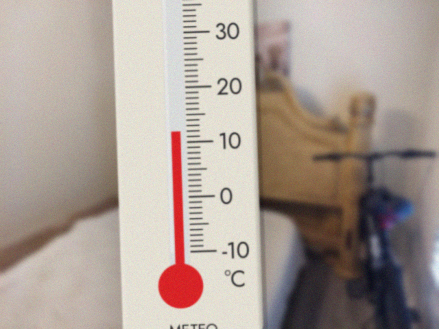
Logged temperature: 12 °C
